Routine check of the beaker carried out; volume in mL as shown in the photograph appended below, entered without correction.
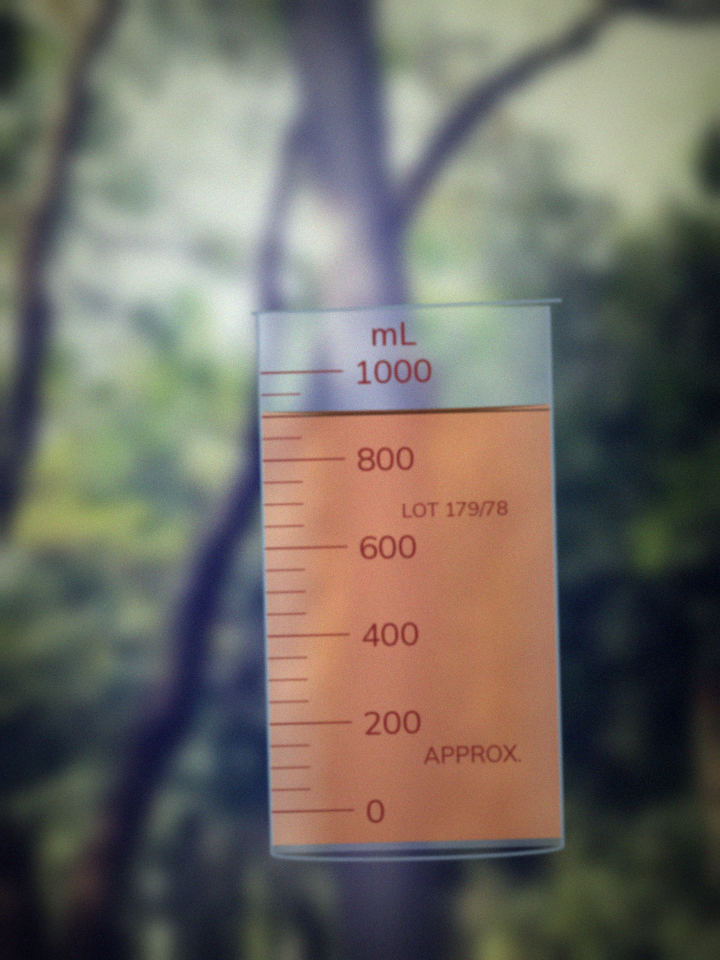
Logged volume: 900 mL
